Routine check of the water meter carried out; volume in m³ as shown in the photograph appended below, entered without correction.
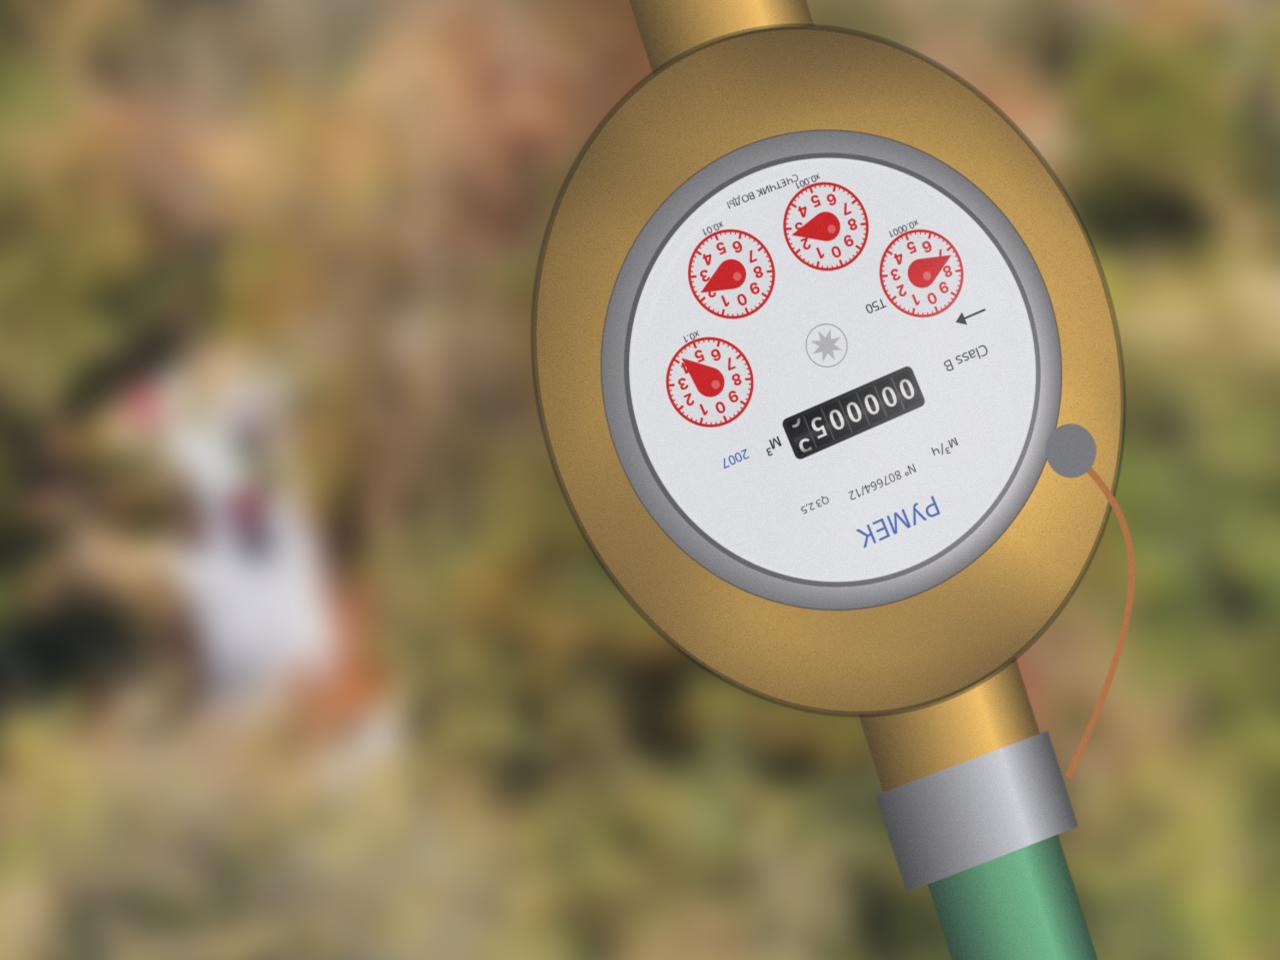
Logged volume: 55.4227 m³
